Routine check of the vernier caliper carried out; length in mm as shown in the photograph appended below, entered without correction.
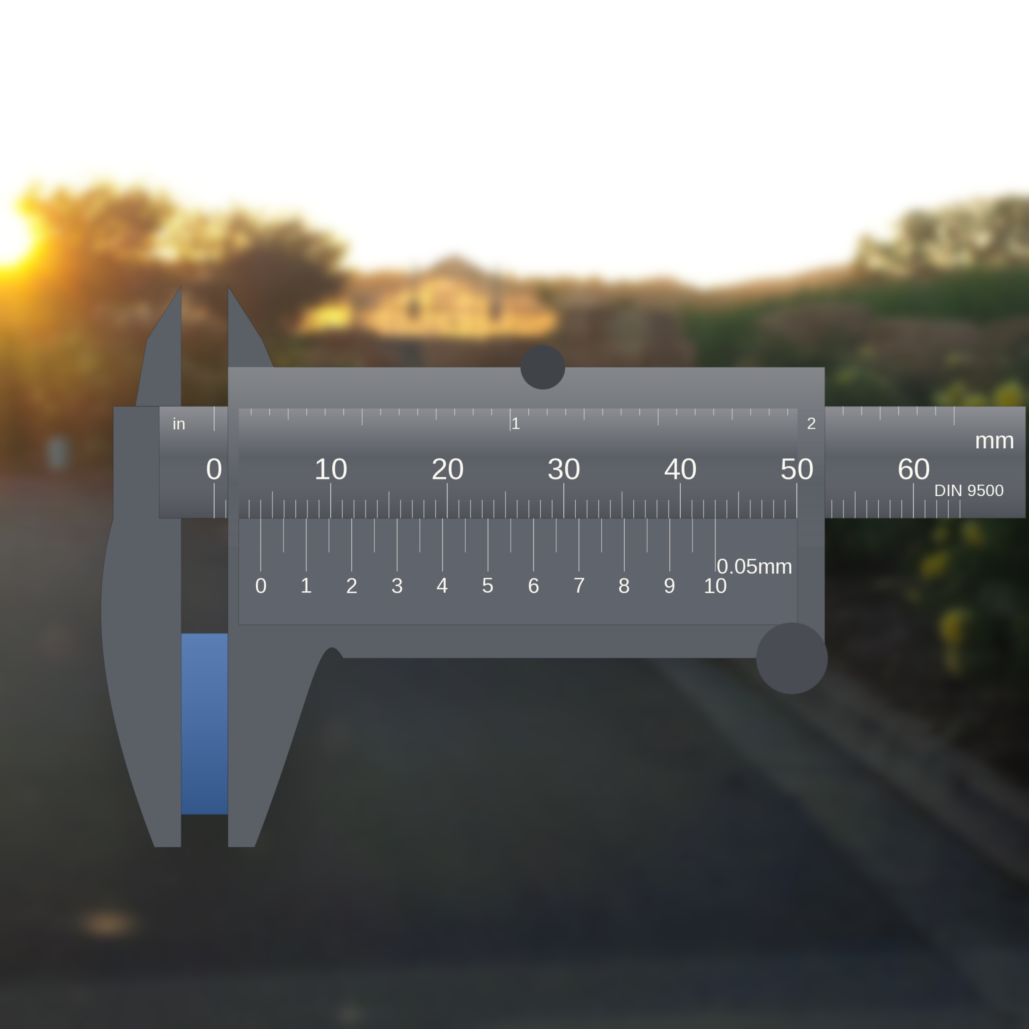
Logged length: 4.0 mm
